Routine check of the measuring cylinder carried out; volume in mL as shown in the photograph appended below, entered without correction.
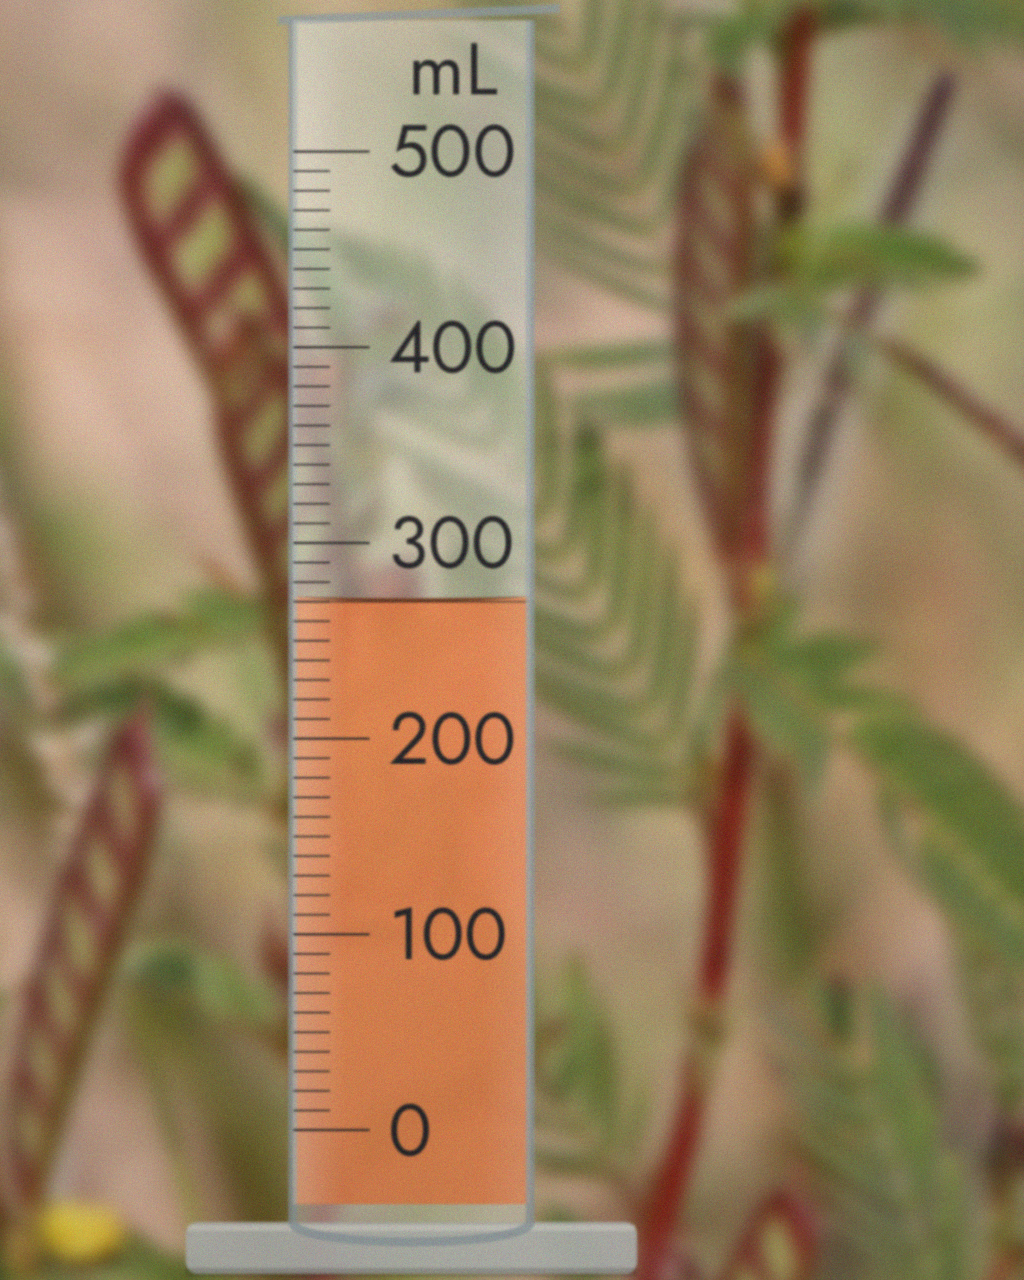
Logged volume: 270 mL
